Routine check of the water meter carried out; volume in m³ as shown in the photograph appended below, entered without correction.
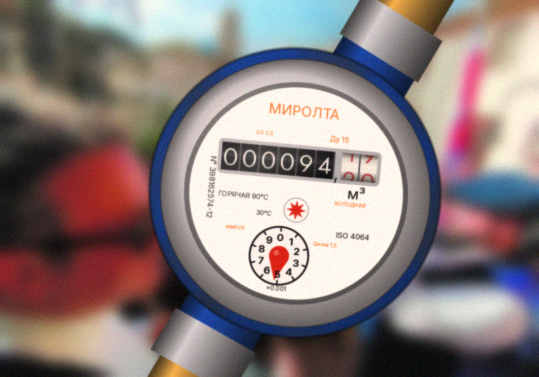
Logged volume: 94.195 m³
